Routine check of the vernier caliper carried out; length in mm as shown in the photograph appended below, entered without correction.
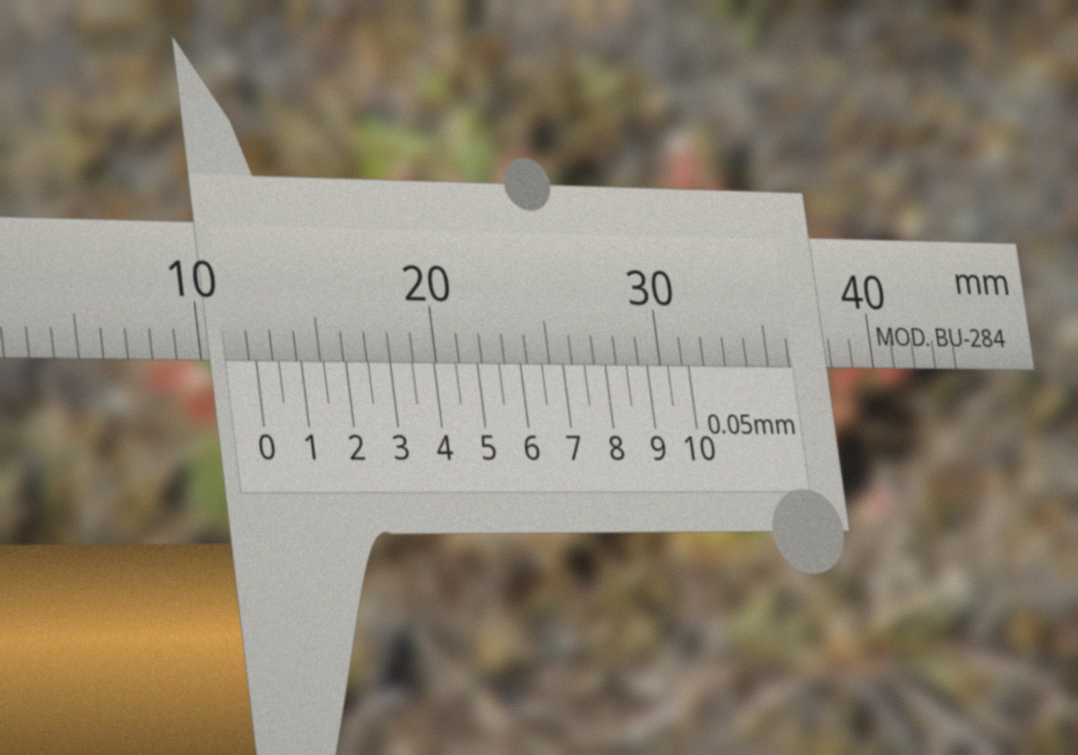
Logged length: 12.3 mm
